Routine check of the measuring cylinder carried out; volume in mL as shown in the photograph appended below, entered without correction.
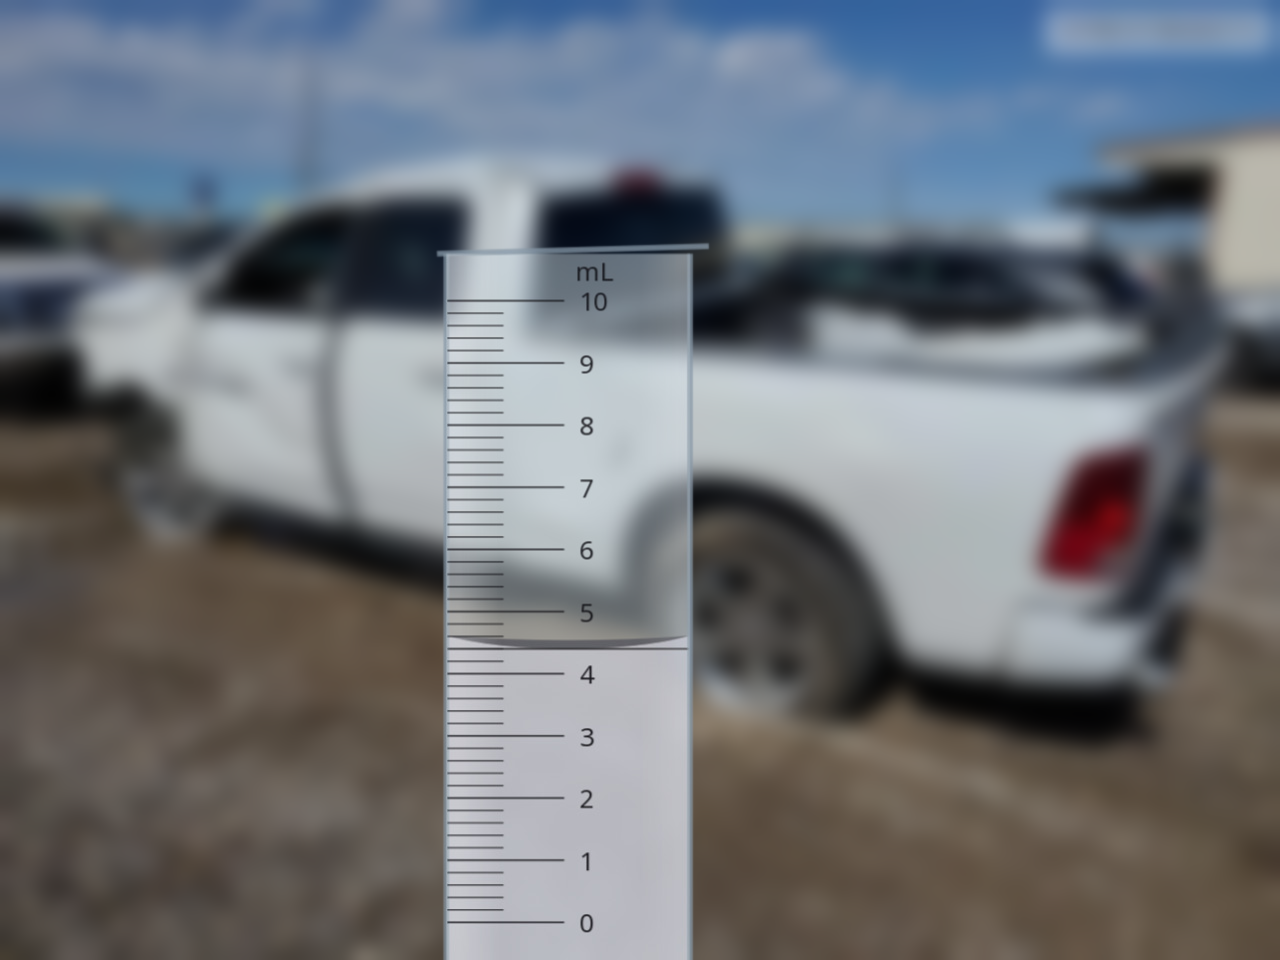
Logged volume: 4.4 mL
